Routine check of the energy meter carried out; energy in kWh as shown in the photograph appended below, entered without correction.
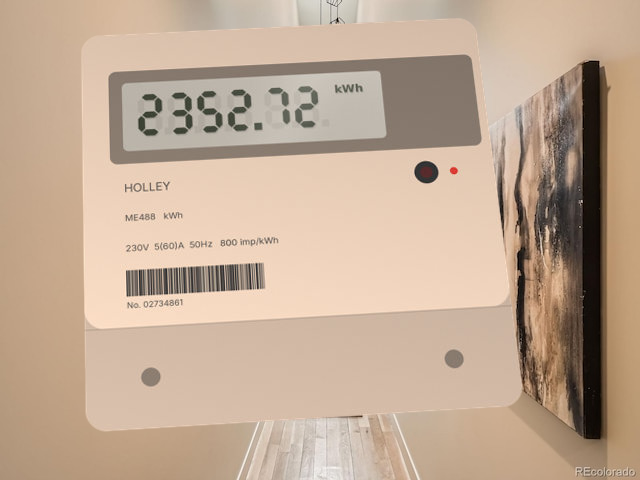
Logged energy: 2352.72 kWh
